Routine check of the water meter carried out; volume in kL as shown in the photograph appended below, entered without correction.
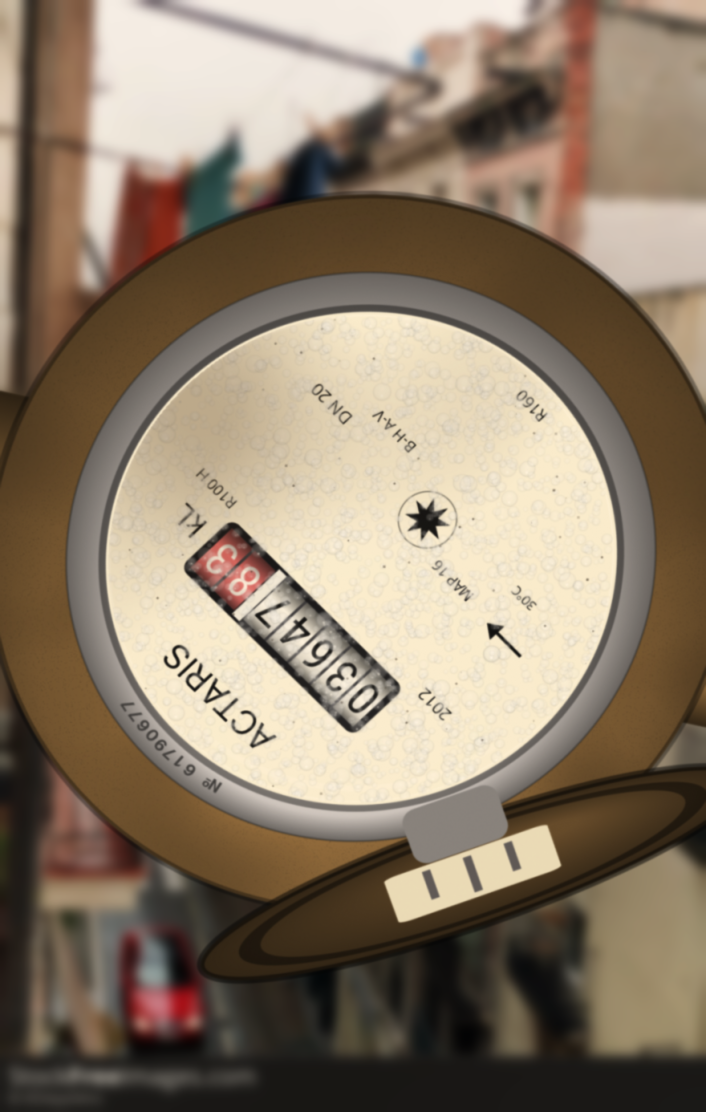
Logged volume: 3647.83 kL
